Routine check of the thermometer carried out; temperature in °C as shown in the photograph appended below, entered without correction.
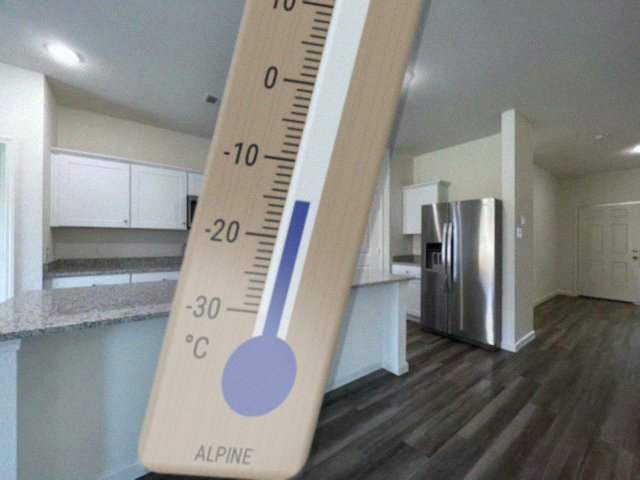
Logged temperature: -15 °C
